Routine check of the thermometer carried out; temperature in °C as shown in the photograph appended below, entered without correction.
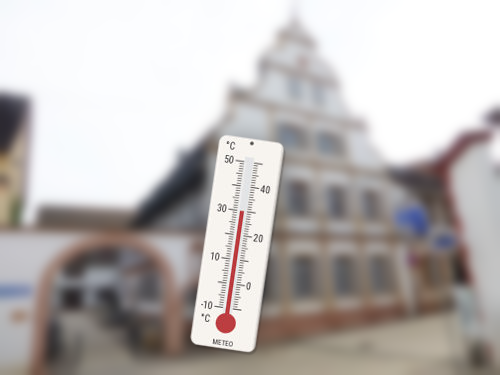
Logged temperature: 30 °C
